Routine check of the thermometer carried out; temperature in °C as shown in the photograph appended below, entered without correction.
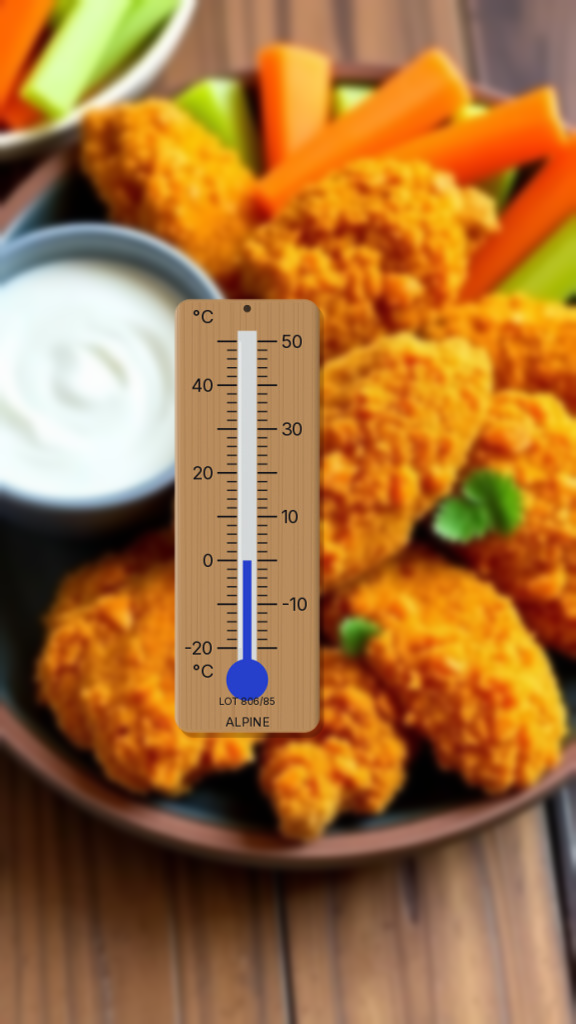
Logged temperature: 0 °C
